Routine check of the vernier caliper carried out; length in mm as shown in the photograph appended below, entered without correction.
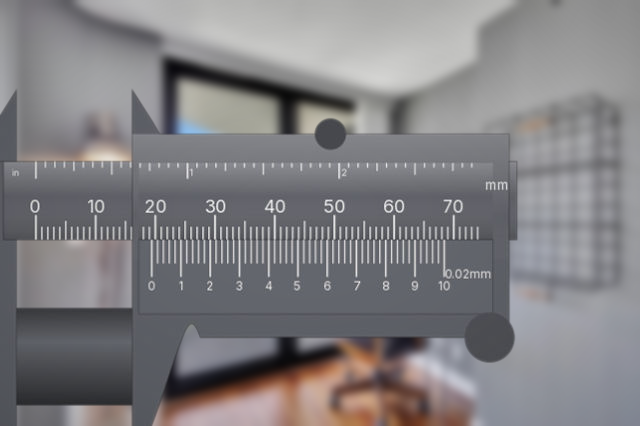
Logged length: 19.4 mm
